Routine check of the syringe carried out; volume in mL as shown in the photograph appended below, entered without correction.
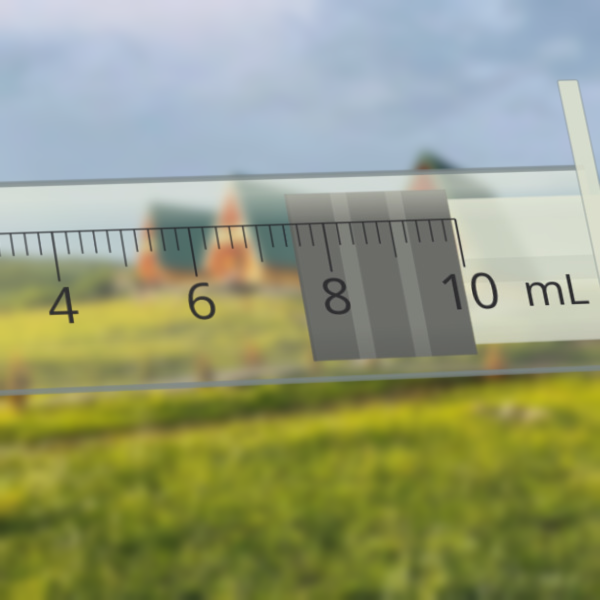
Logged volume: 7.5 mL
